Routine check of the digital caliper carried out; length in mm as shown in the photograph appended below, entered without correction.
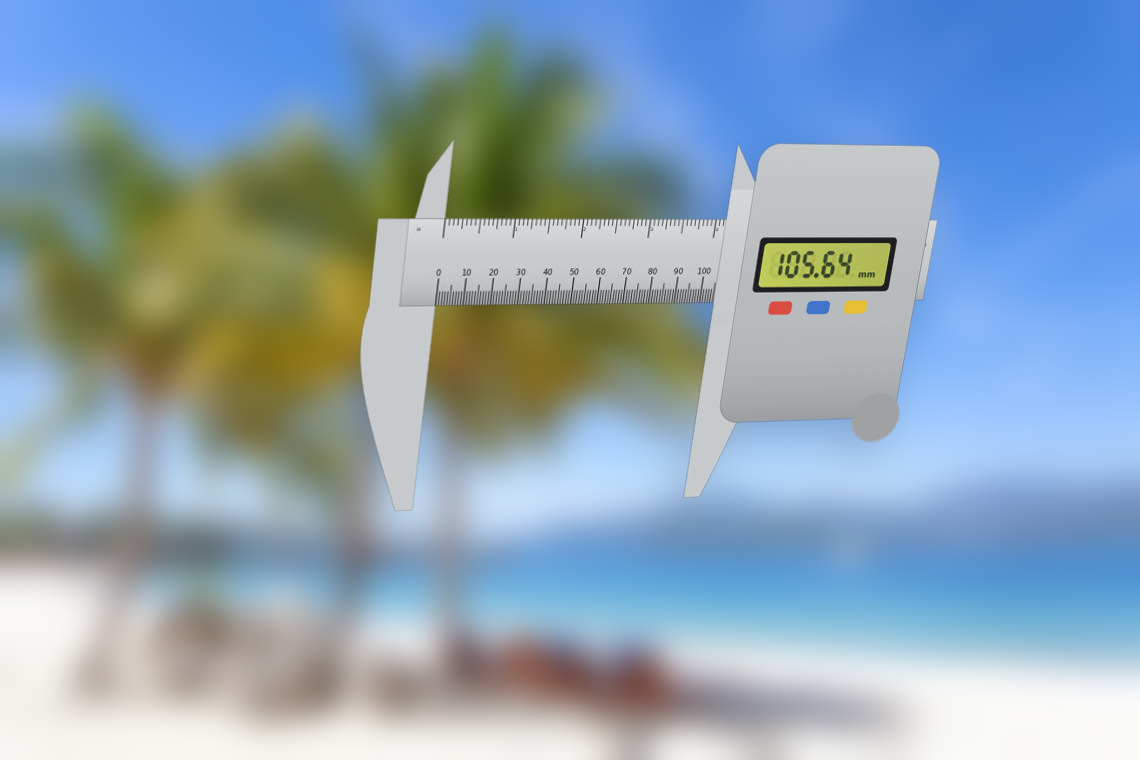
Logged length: 105.64 mm
